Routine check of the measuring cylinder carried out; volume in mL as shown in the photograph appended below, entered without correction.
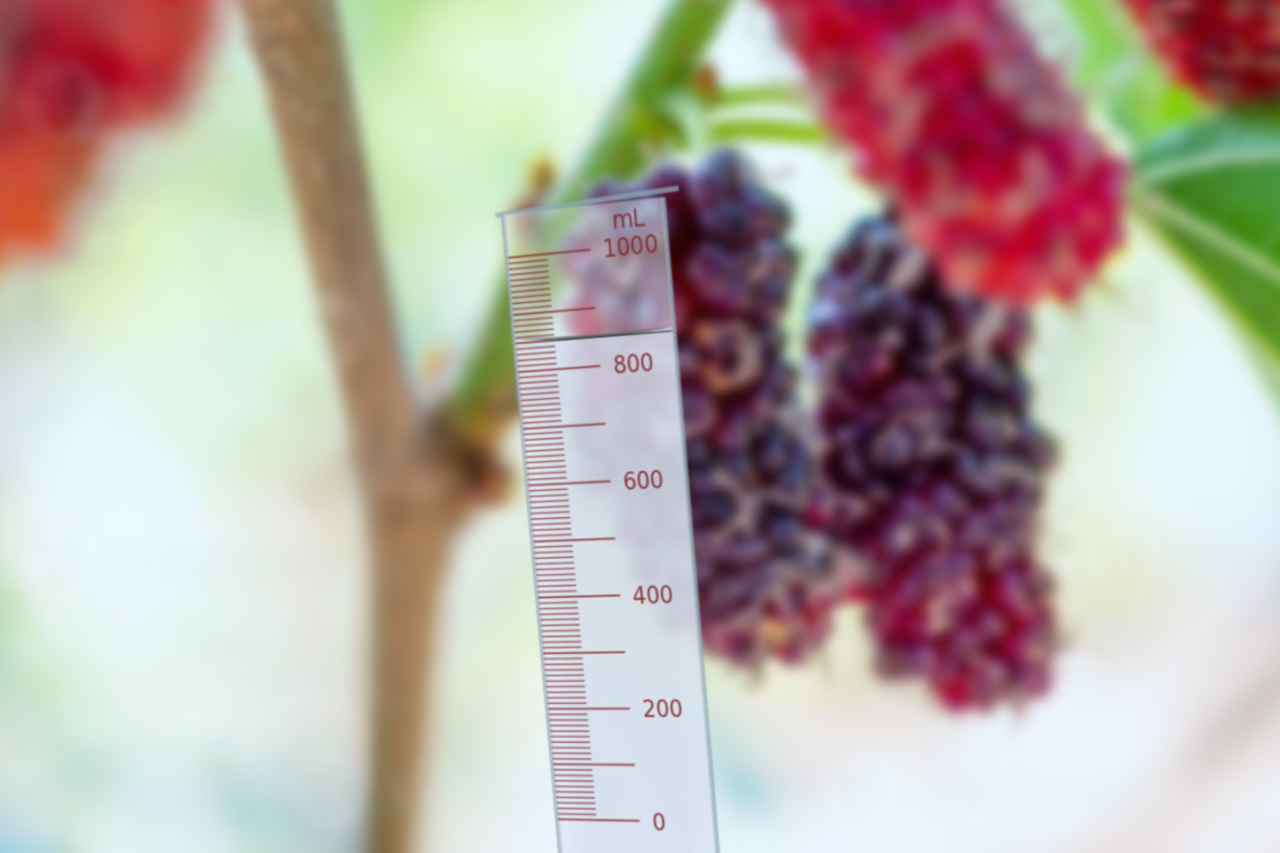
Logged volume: 850 mL
